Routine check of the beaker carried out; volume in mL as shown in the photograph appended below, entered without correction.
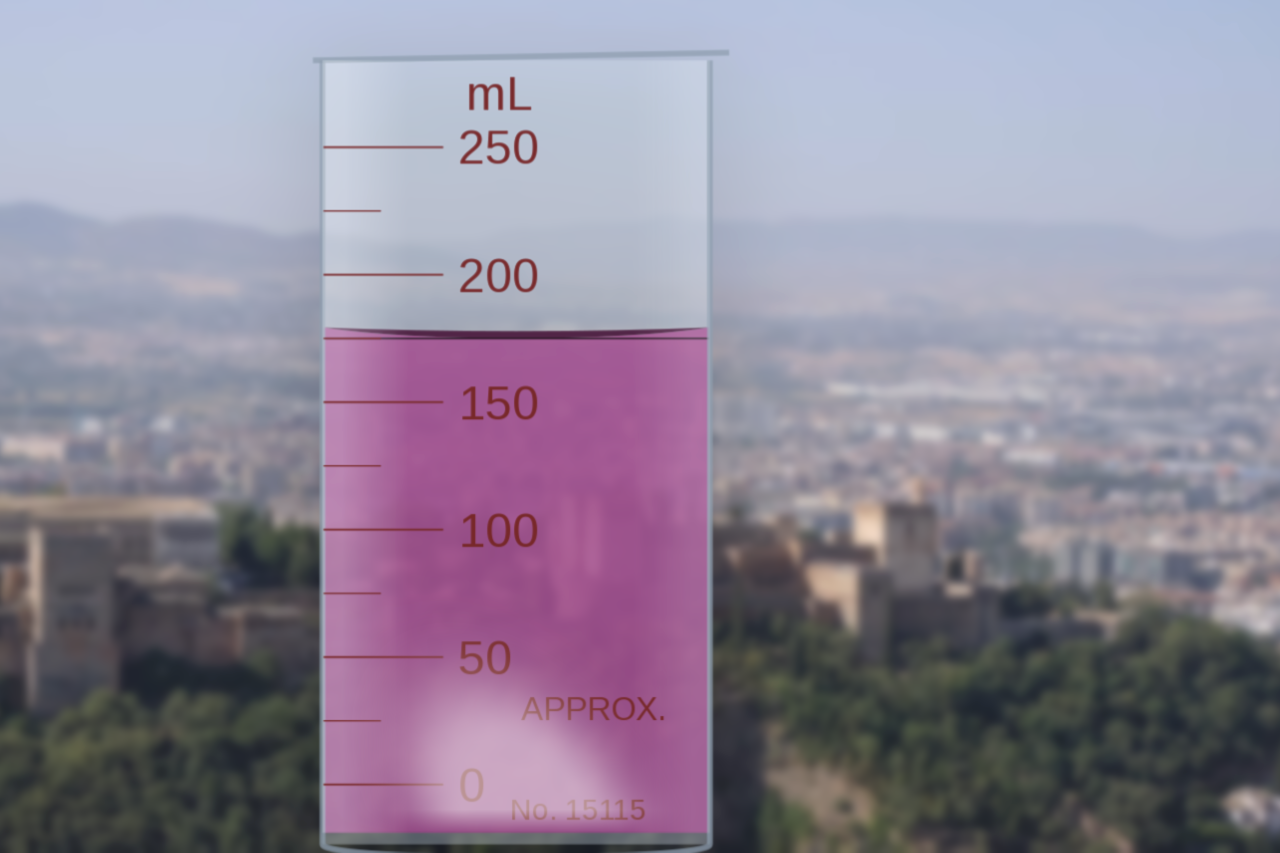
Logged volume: 175 mL
